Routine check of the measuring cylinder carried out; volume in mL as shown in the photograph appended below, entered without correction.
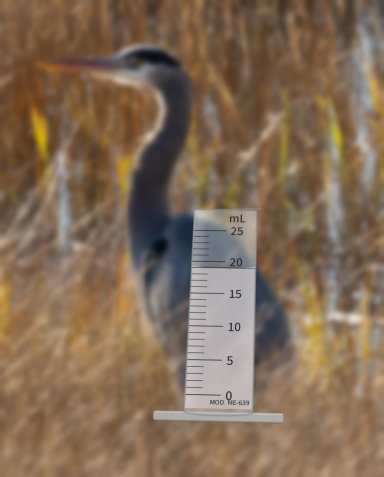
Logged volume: 19 mL
